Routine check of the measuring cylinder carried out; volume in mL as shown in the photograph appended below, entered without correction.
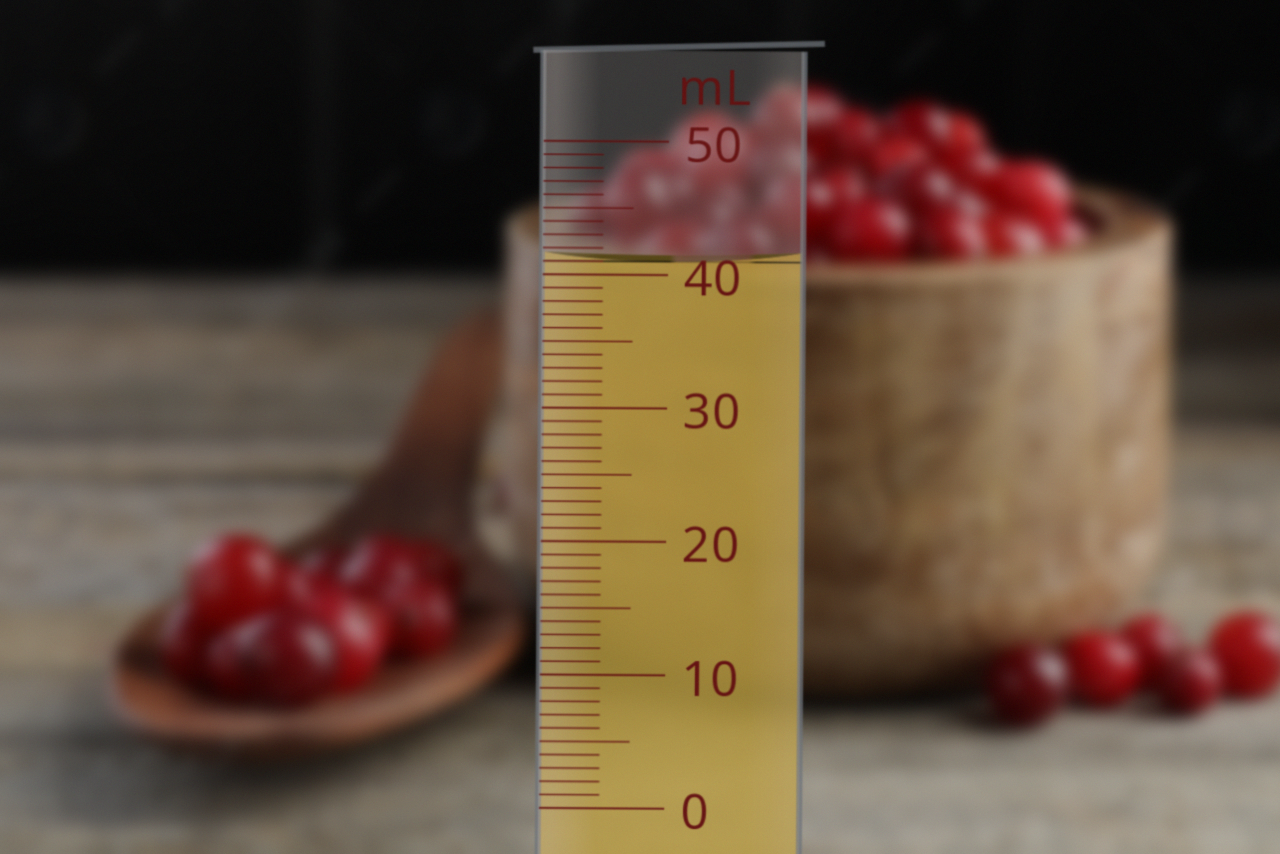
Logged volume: 41 mL
